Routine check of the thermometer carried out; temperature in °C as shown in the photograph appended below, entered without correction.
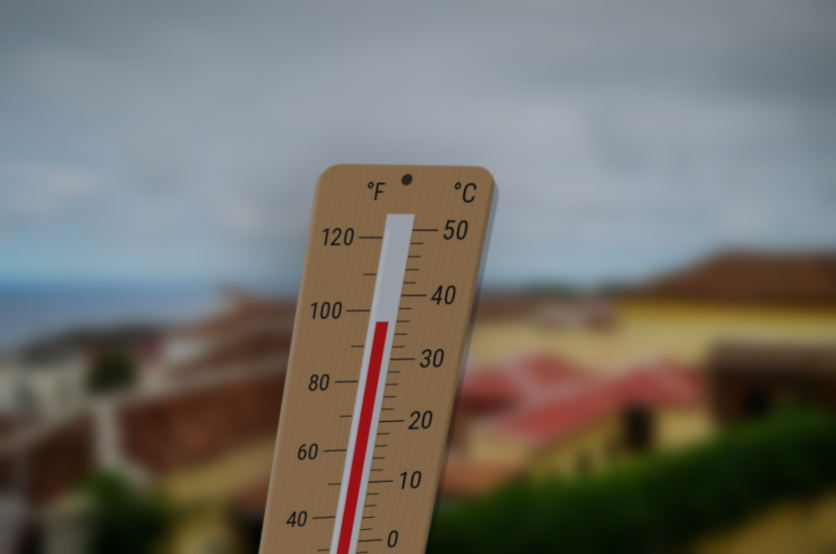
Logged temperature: 36 °C
